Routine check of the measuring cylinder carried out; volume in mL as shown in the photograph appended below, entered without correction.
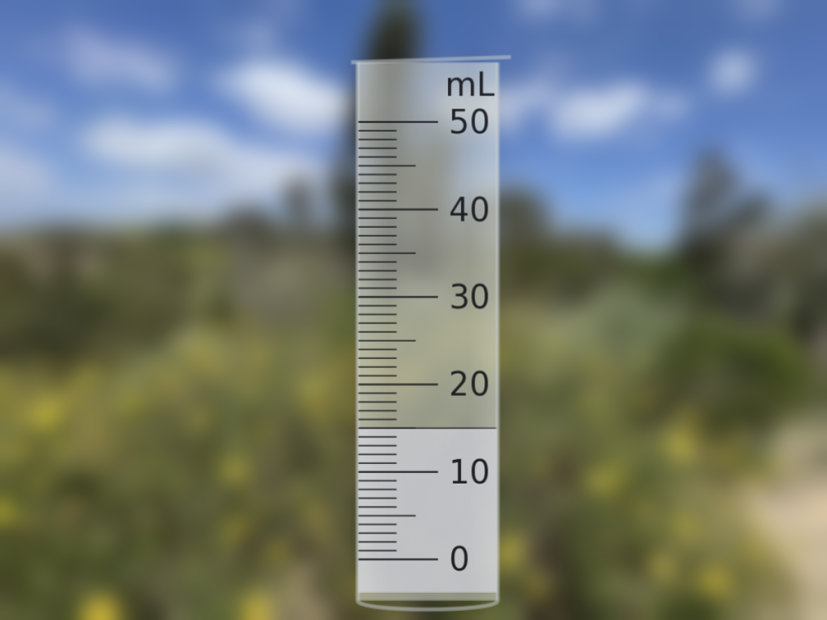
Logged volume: 15 mL
